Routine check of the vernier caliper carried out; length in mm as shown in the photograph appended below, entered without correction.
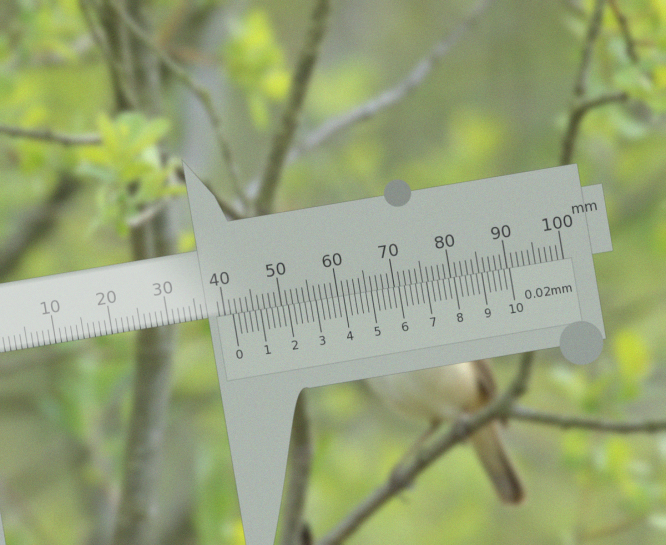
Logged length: 41.4 mm
